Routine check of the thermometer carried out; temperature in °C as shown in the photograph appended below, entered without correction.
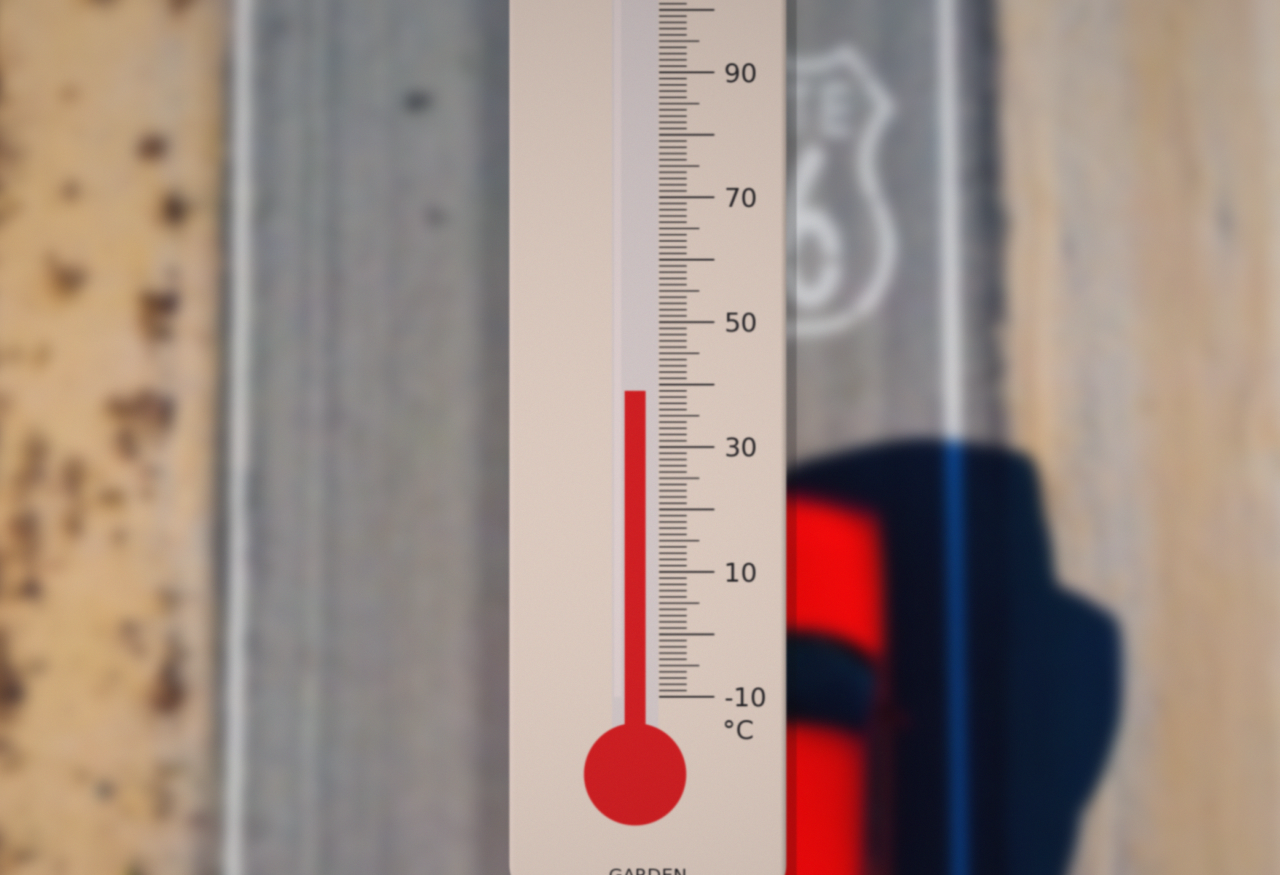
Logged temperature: 39 °C
